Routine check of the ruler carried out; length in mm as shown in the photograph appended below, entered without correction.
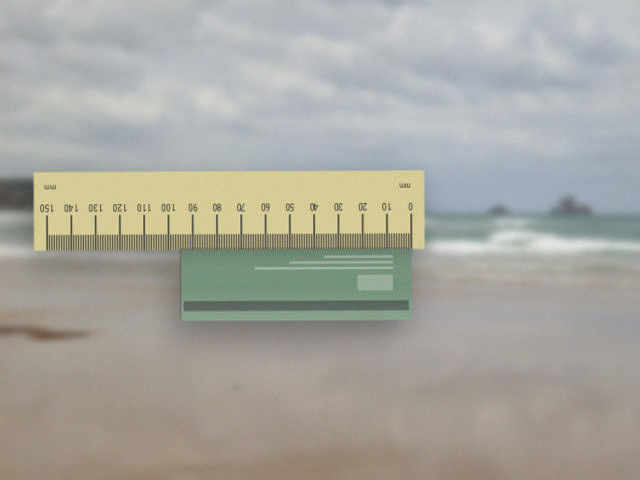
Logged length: 95 mm
